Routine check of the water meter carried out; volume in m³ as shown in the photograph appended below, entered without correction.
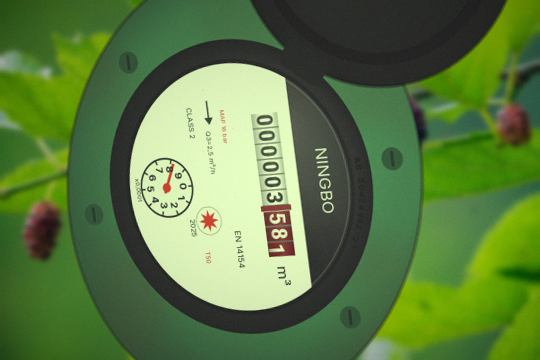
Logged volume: 3.5808 m³
